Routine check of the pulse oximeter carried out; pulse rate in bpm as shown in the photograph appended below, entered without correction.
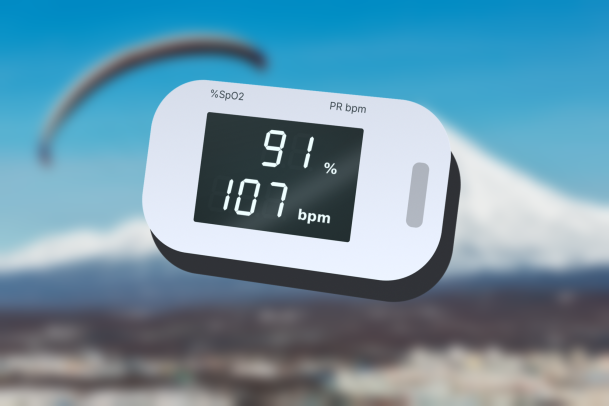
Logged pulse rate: 107 bpm
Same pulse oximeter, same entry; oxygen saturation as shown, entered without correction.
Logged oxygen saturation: 91 %
